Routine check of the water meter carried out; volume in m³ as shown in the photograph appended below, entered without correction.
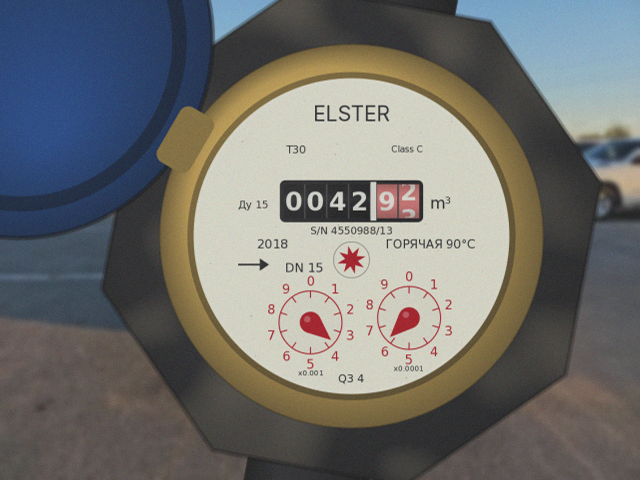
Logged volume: 42.9236 m³
